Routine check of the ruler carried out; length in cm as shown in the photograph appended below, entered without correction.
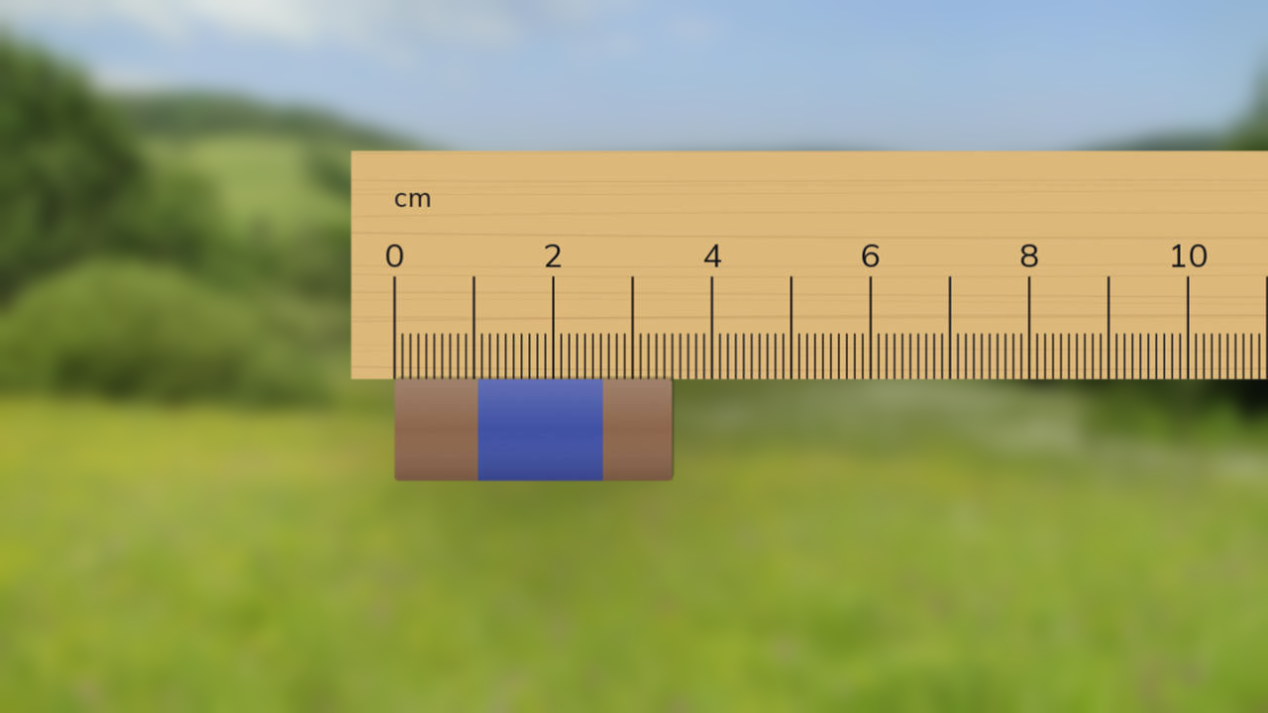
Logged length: 3.5 cm
